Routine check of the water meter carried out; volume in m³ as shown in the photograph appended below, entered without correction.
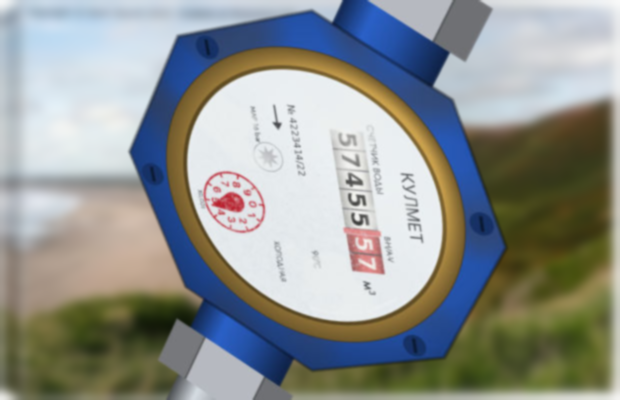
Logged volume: 57455.574 m³
